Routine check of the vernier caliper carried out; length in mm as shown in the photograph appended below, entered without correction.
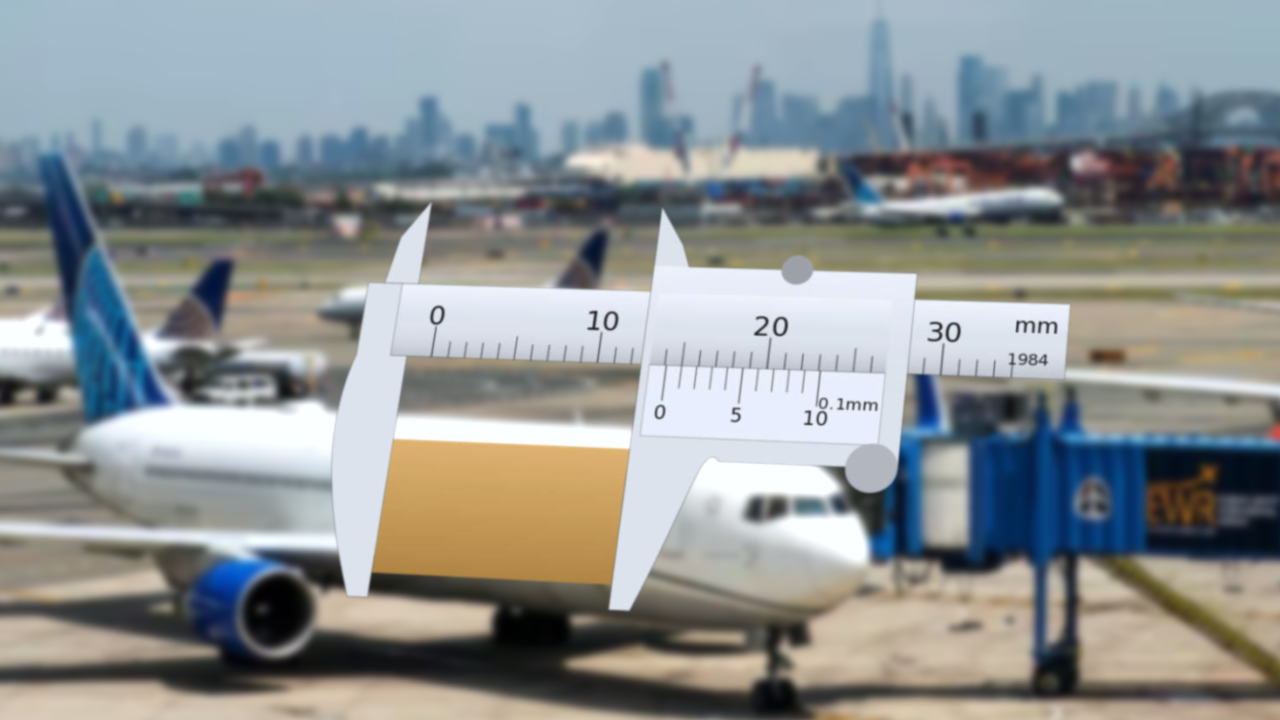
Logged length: 14.1 mm
